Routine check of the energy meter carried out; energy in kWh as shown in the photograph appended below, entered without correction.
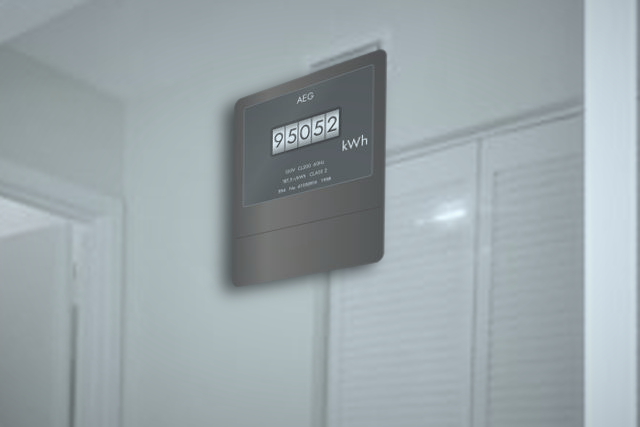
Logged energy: 95052 kWh
